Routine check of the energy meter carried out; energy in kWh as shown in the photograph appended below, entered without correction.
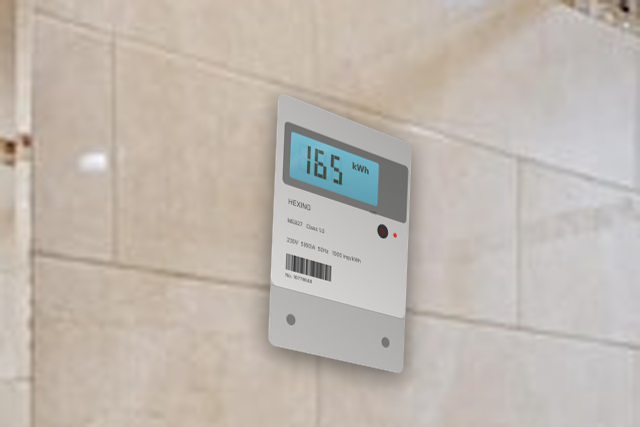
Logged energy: 165 kWh
